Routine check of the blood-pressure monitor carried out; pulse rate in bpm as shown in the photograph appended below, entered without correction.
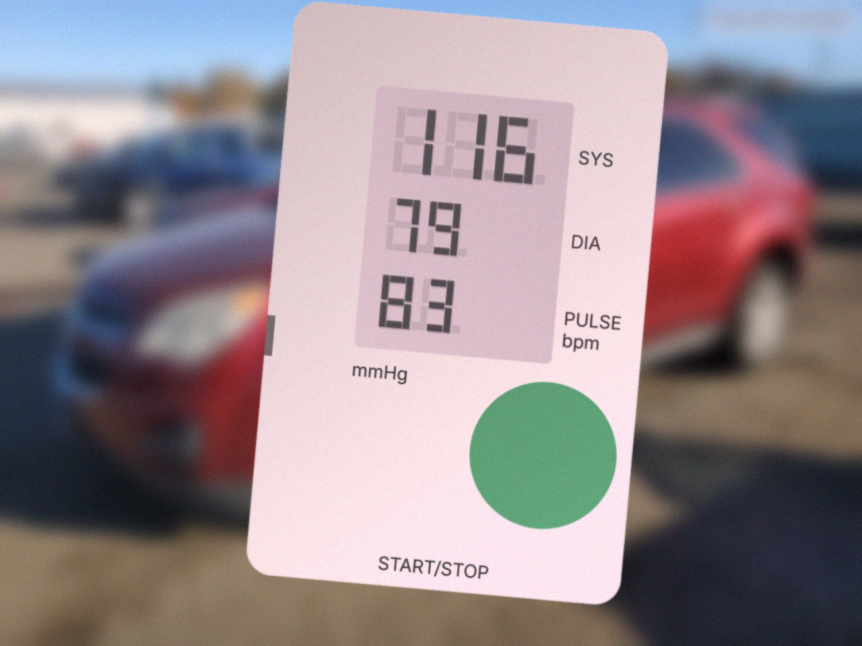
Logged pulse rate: 83 bpm
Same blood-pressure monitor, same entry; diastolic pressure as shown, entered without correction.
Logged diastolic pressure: 79 mmHg
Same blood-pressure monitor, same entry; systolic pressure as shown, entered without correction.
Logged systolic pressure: 116 mmHg
